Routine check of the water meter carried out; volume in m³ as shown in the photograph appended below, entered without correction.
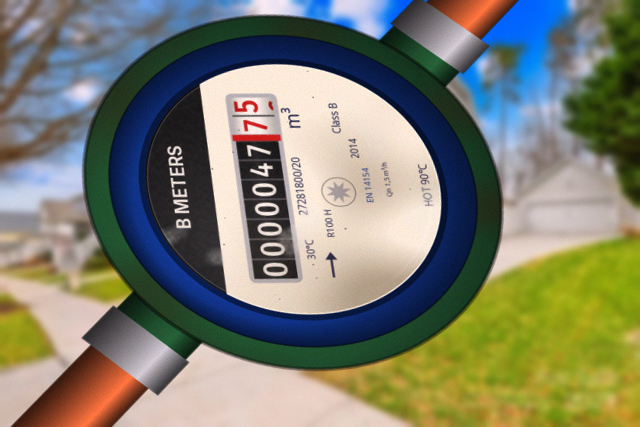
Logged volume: 47.75 m³
